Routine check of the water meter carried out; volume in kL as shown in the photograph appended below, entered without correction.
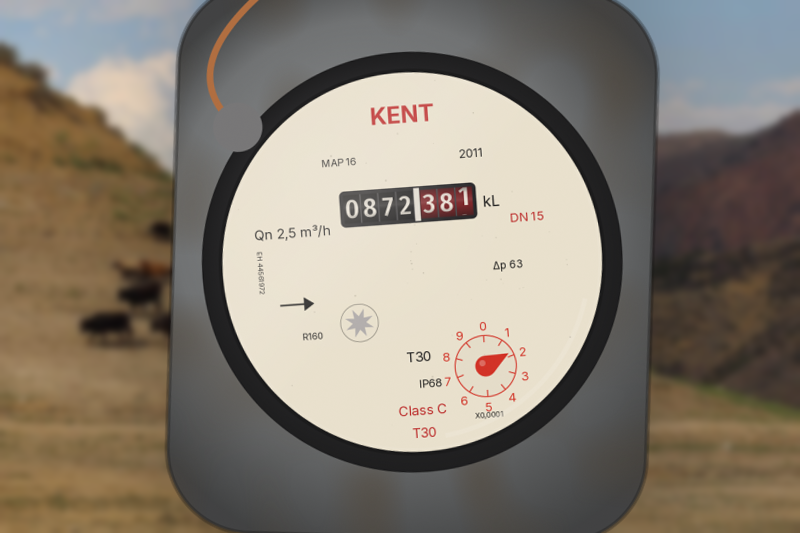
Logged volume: 872.3811 kL
